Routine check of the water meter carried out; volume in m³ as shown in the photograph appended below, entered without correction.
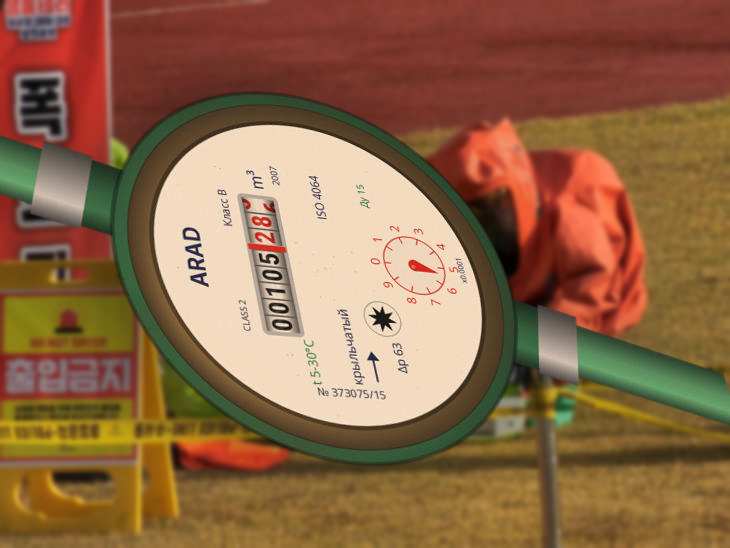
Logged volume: 105.2855 m³
